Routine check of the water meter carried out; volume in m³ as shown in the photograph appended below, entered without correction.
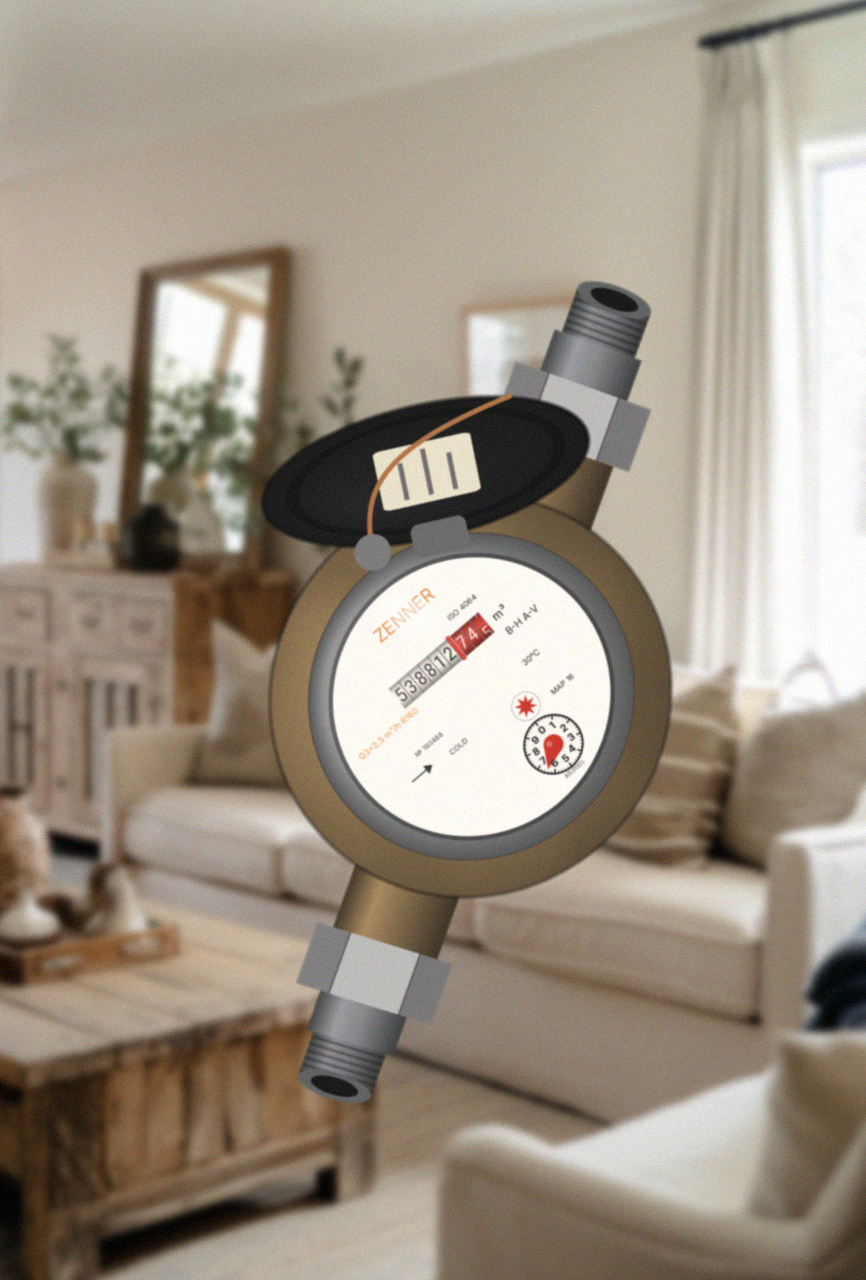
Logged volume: 538812.7446 m³
